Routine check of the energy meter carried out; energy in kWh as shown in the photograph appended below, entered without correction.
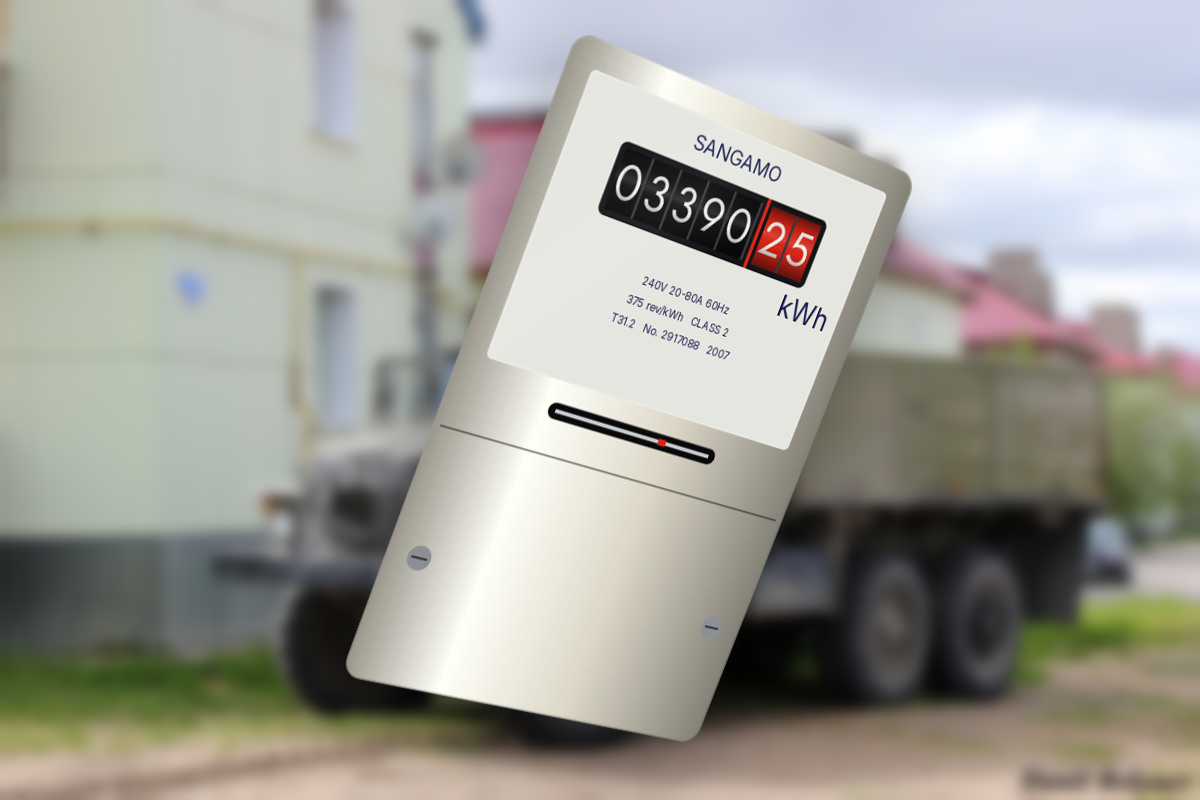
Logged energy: 3390.25 kWh
